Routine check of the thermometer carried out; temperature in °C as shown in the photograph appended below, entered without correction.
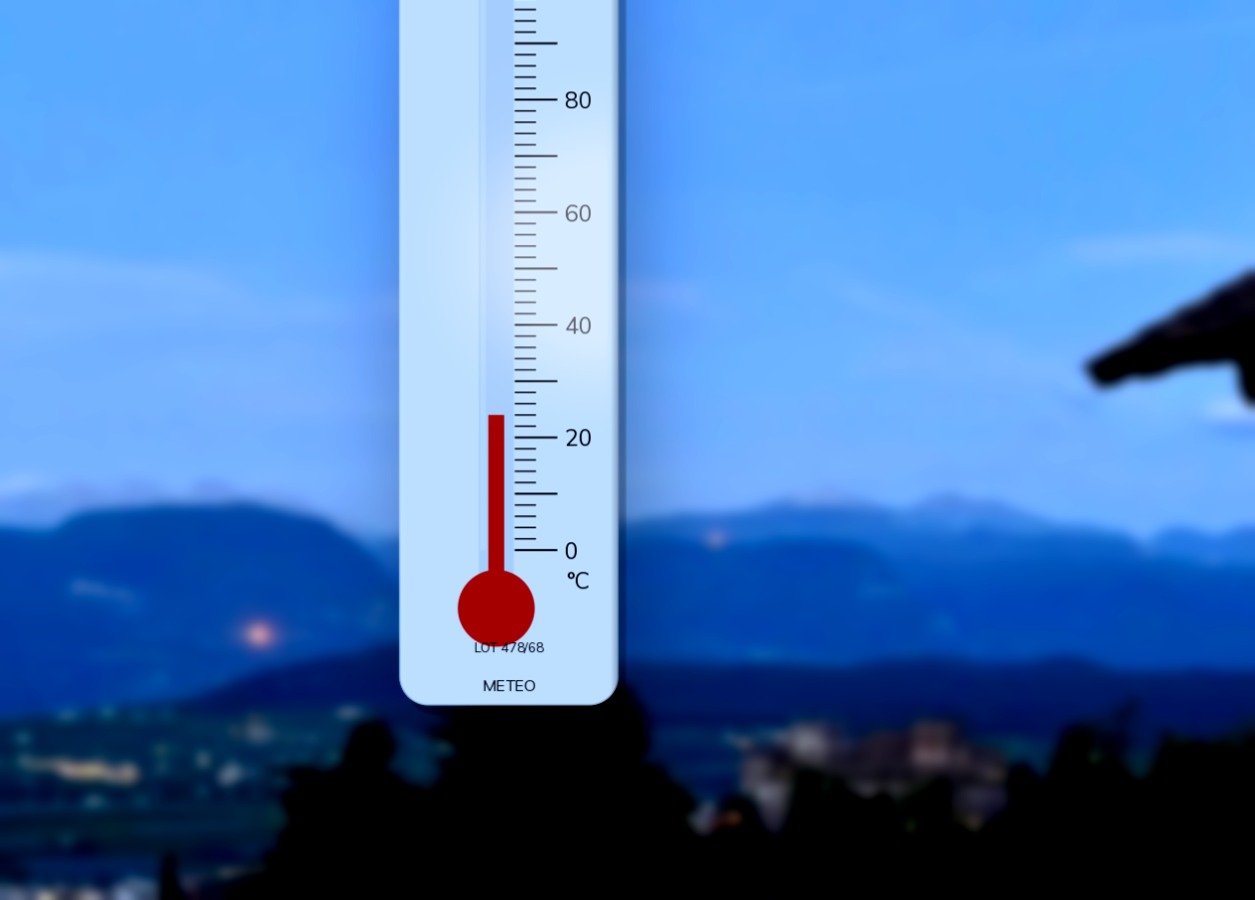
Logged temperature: 24 °C
